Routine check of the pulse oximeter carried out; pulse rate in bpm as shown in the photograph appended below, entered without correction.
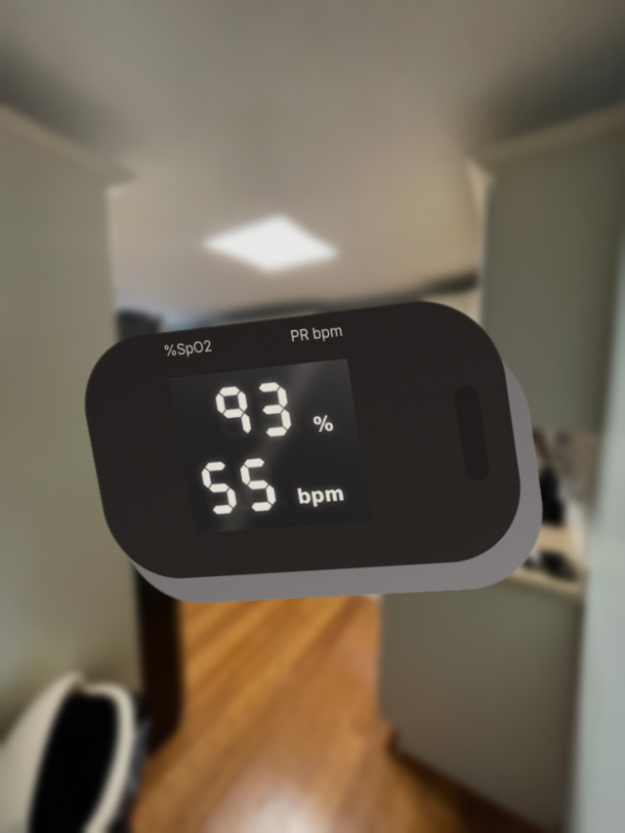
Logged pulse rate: 55 bpm
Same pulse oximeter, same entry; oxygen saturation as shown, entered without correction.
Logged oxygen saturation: 93 %
